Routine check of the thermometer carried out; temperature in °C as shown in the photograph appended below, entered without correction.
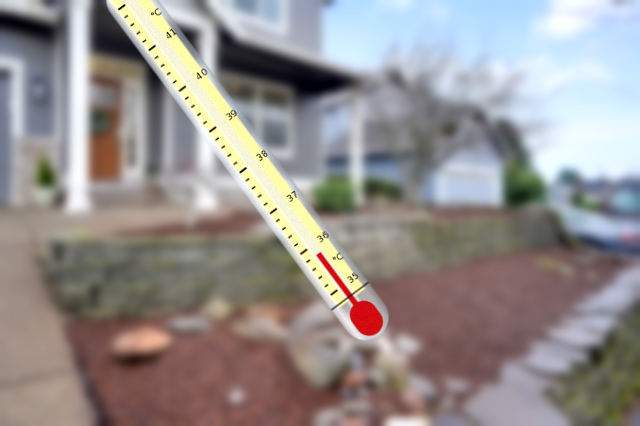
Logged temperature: 35.8 °C
